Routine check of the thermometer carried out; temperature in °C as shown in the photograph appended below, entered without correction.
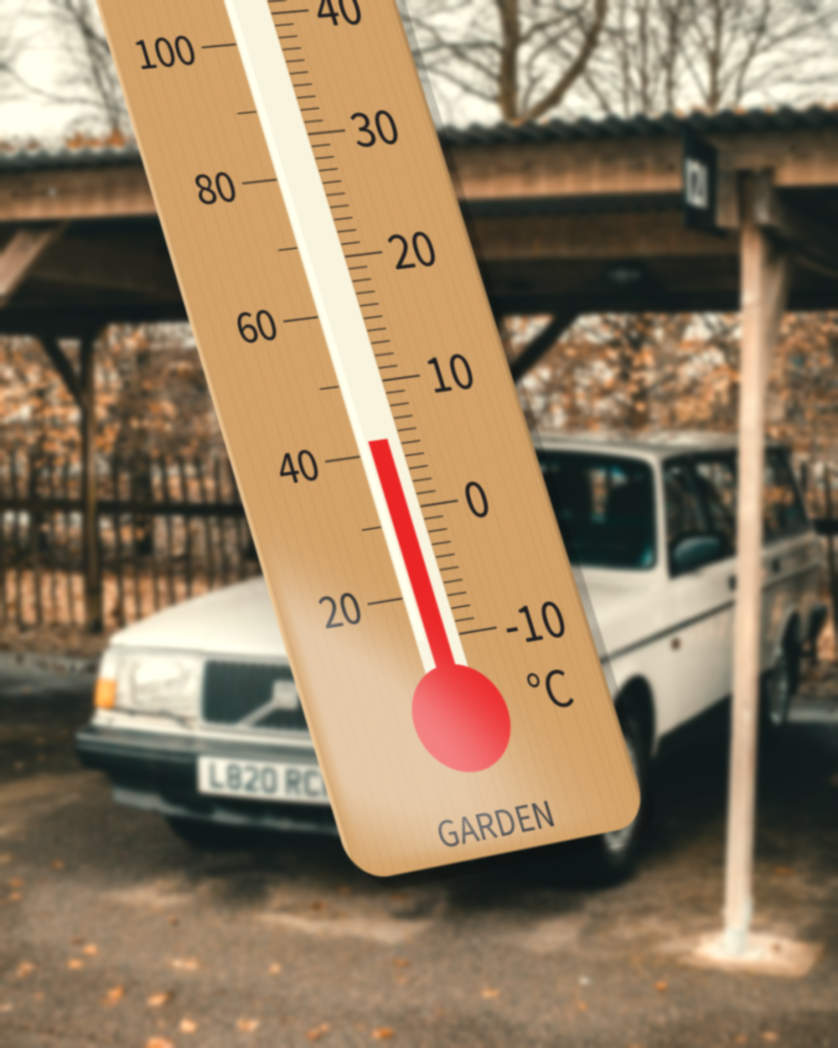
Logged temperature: 5.5 °C
